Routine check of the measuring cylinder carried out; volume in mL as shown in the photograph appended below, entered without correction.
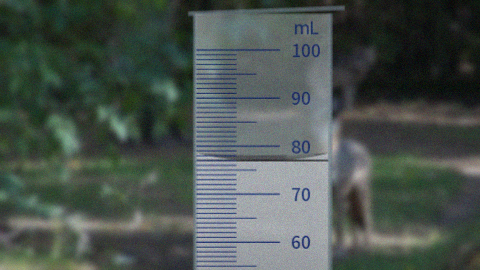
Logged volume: 77 mL
